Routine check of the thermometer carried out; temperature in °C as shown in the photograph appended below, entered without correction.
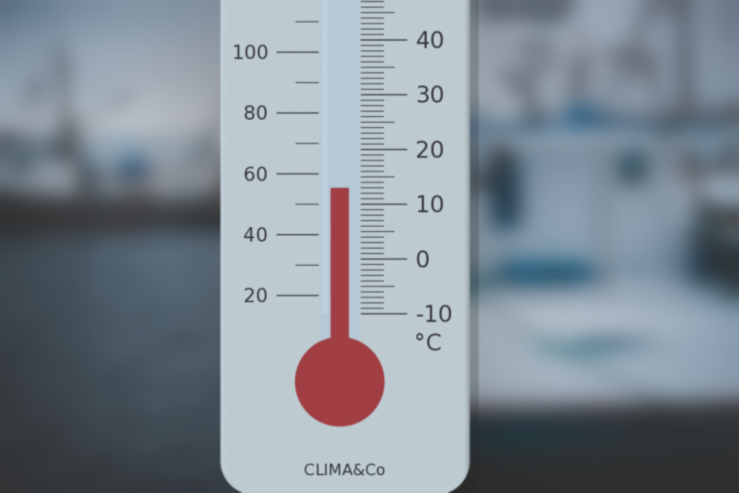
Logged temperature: 13 °C
